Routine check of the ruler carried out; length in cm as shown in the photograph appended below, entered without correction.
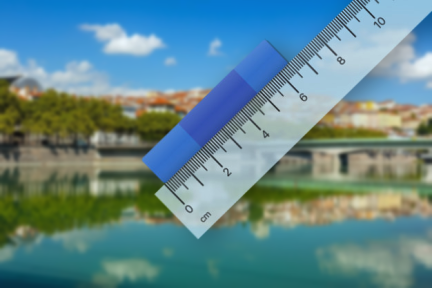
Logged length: 6.5 cm
